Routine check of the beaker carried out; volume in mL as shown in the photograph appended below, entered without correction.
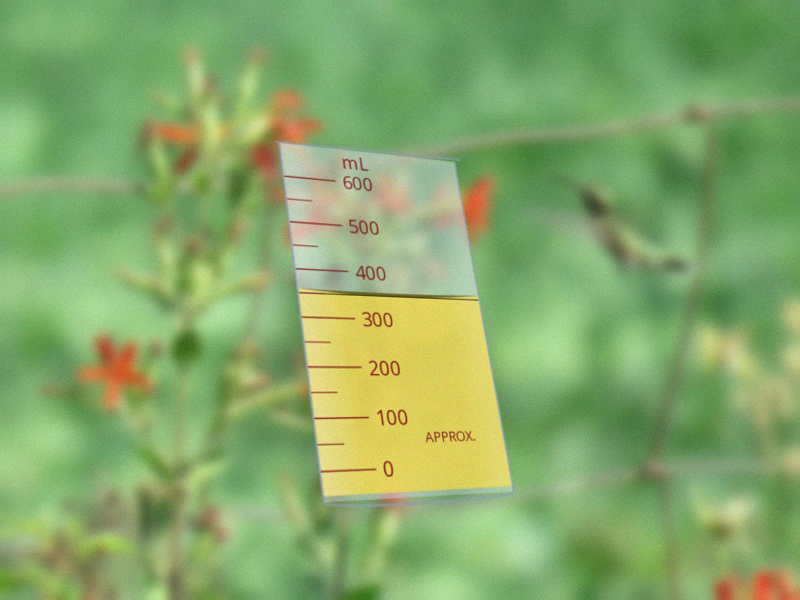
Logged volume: 350 mL
